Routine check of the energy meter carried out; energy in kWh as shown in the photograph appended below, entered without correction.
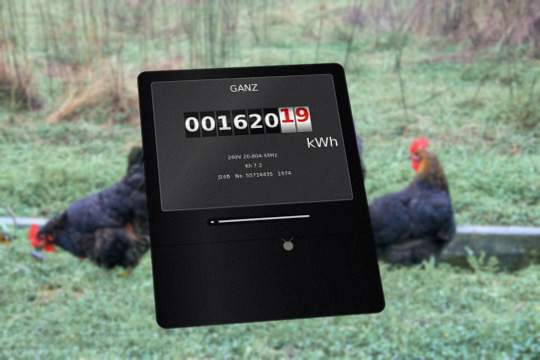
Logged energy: 1620.19 kWh
